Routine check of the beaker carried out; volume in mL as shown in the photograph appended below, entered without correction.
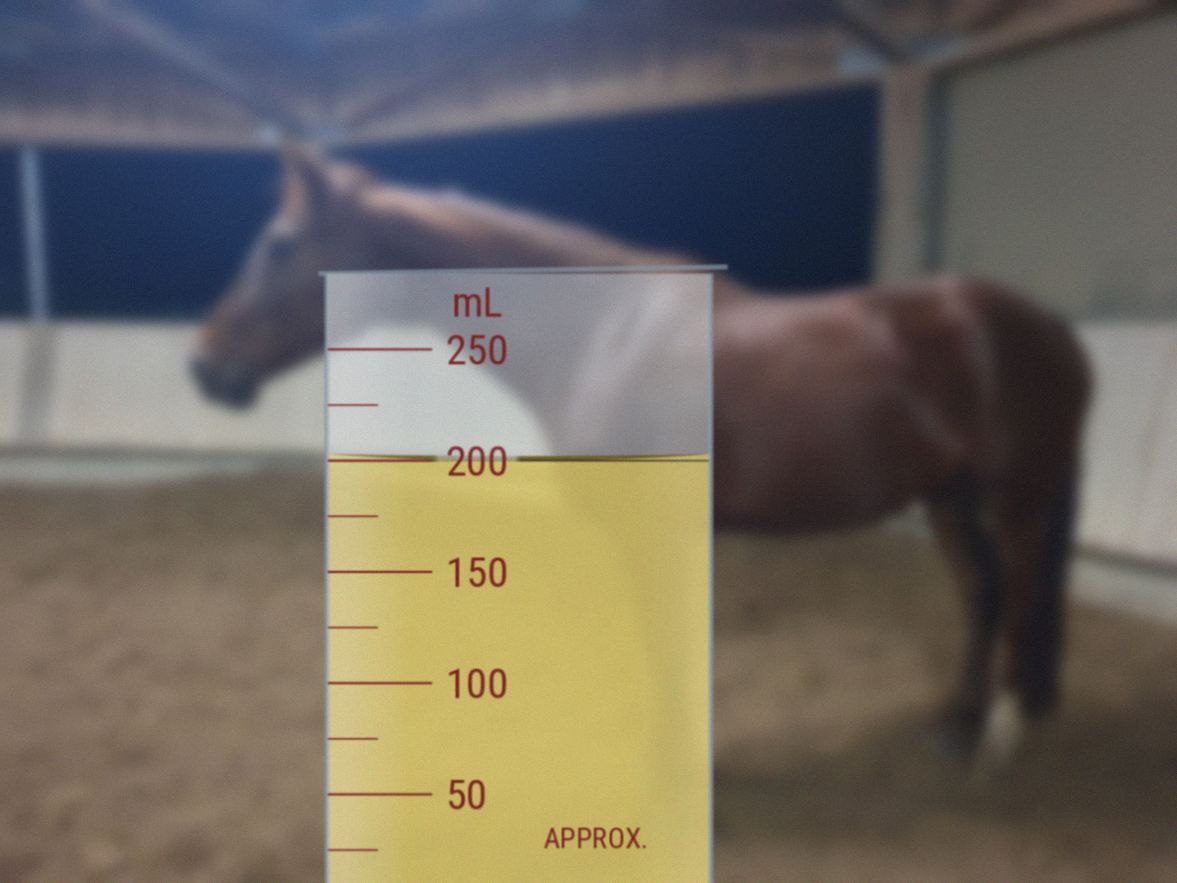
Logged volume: 200 mL
